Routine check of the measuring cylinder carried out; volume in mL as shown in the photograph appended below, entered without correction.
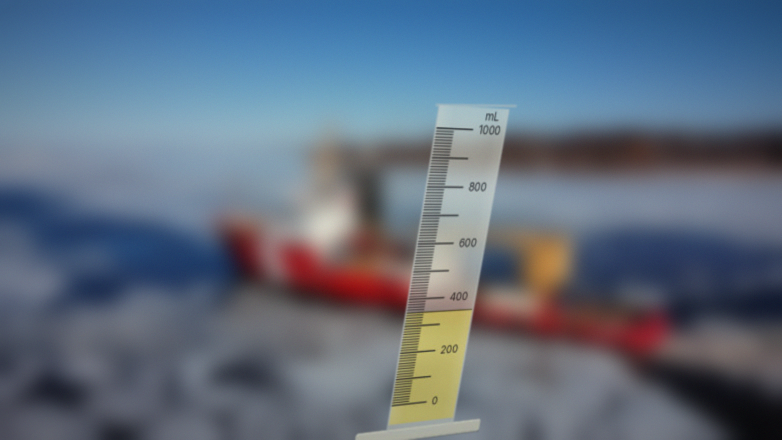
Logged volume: 350 mL
